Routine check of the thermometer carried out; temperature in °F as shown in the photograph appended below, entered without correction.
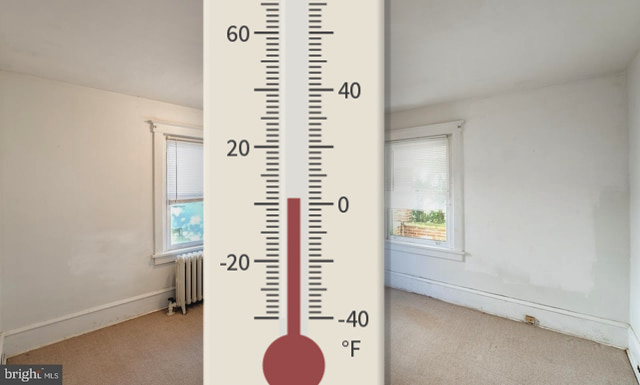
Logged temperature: 2 °F
